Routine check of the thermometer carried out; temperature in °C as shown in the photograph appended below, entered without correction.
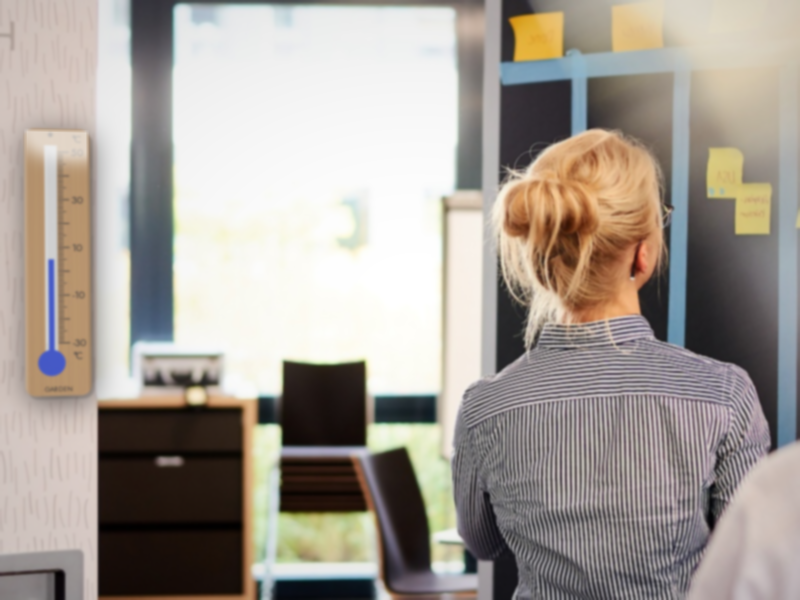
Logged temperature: 5 °C
